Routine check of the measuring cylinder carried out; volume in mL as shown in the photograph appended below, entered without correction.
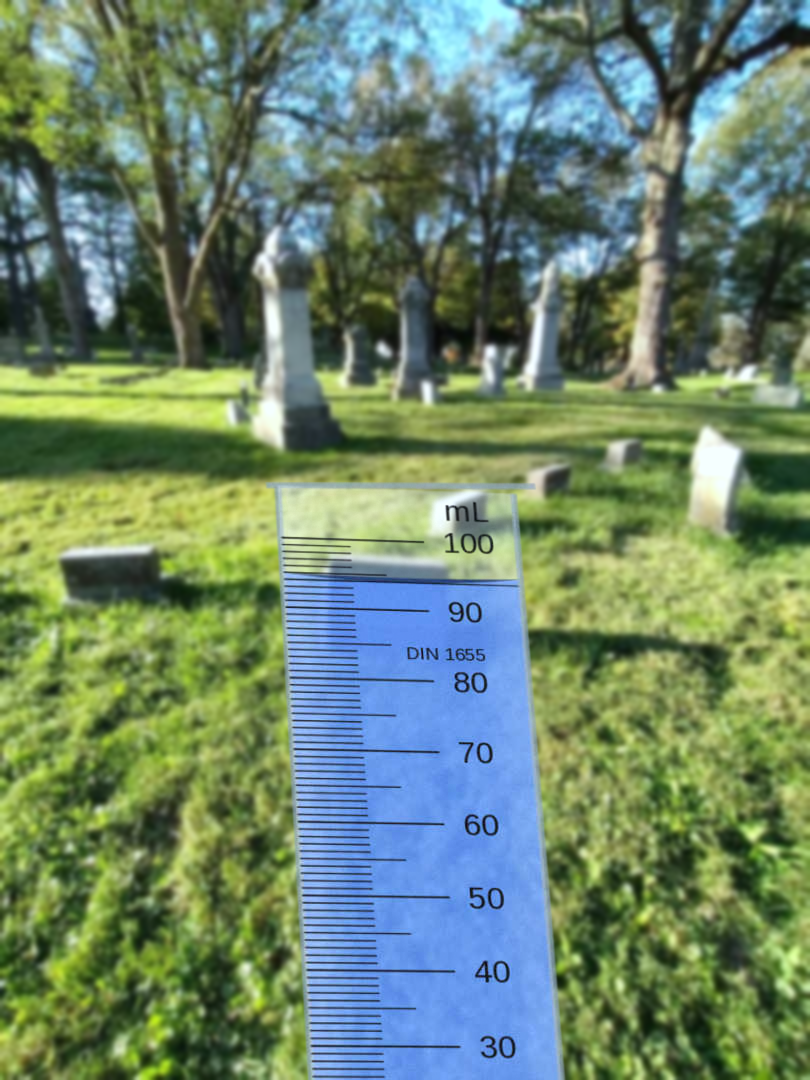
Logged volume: 94 mL
